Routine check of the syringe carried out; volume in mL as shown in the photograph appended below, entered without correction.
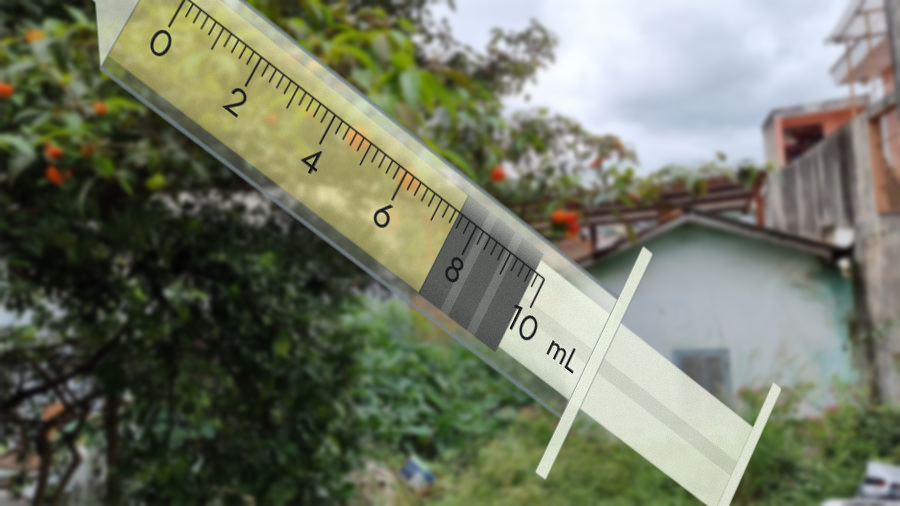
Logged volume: 7.5 mL
